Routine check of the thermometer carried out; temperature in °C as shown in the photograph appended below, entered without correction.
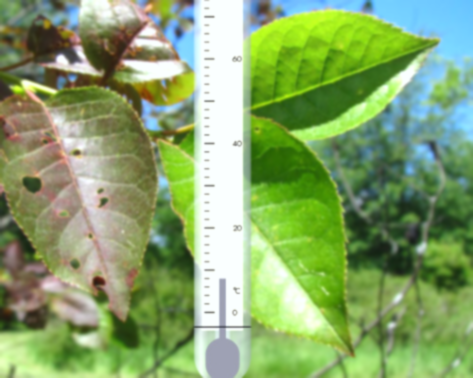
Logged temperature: 8 °C
